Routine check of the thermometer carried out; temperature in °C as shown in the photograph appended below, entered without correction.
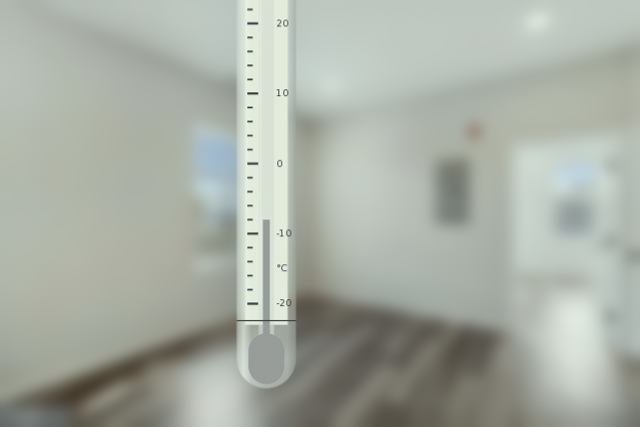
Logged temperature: -8 °C
